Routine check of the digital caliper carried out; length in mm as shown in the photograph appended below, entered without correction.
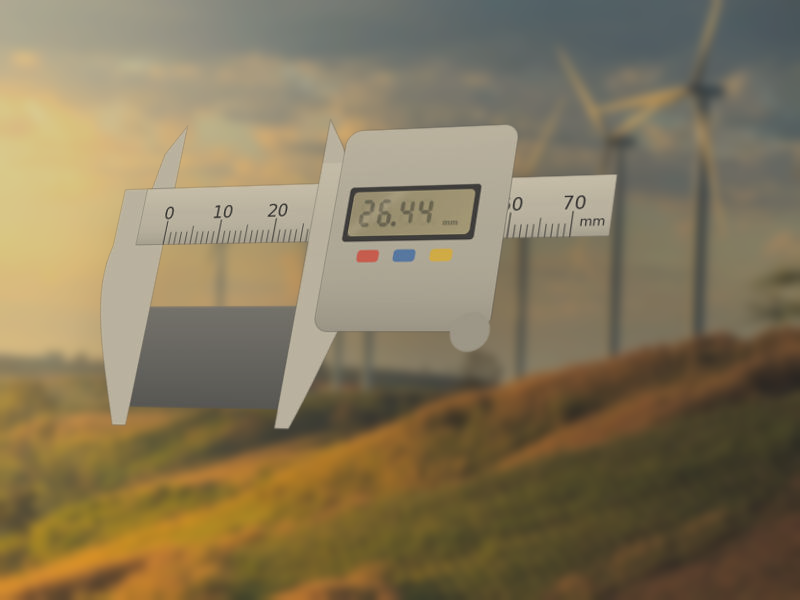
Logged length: 26.44 mm
